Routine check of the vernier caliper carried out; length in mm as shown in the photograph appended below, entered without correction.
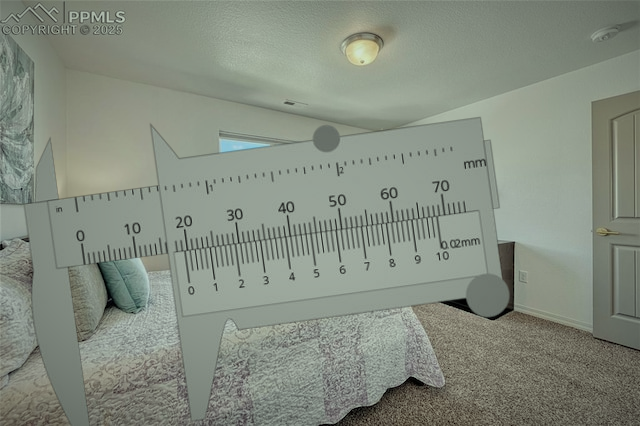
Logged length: 19.5 mm
